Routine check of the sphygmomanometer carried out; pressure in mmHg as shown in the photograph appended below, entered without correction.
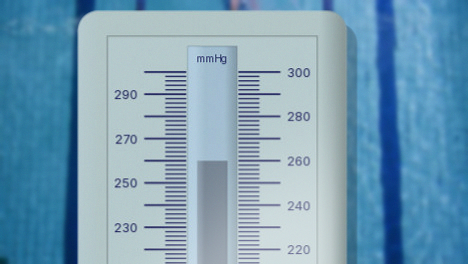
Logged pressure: 260 mmHg
